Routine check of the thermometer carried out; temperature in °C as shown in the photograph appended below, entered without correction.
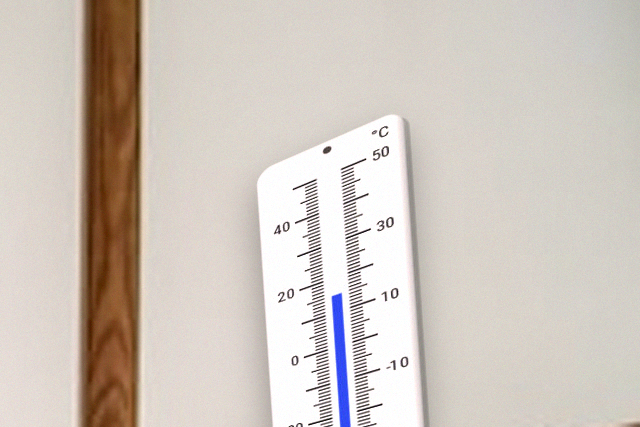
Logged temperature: 15 °C
